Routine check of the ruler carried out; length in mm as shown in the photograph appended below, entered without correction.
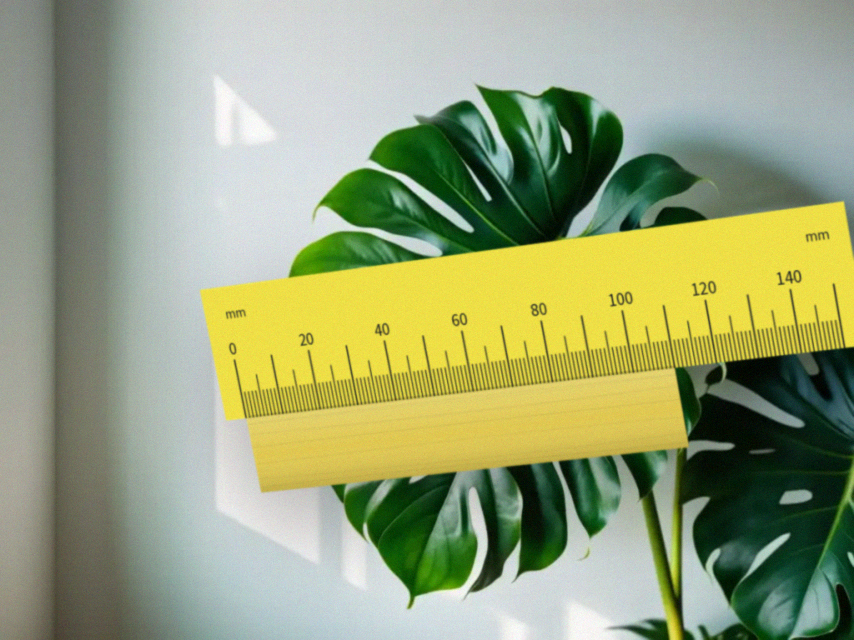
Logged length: 110 mm
